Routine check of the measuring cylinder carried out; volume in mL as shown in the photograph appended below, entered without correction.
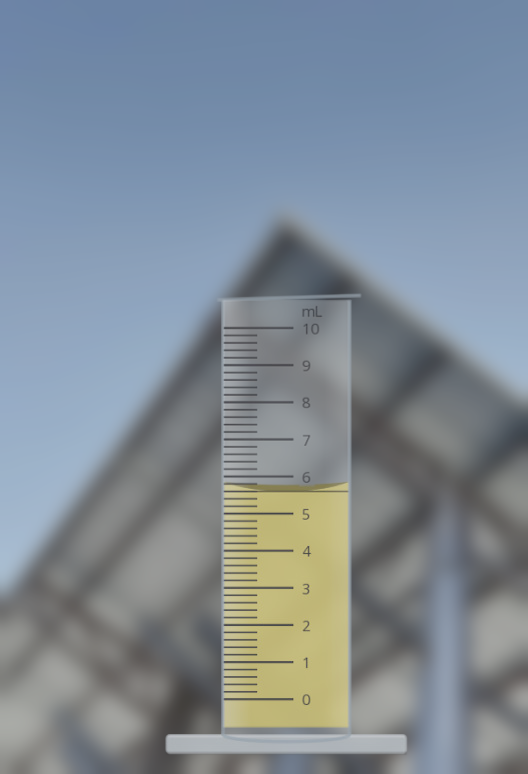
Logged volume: 5.6 mL
